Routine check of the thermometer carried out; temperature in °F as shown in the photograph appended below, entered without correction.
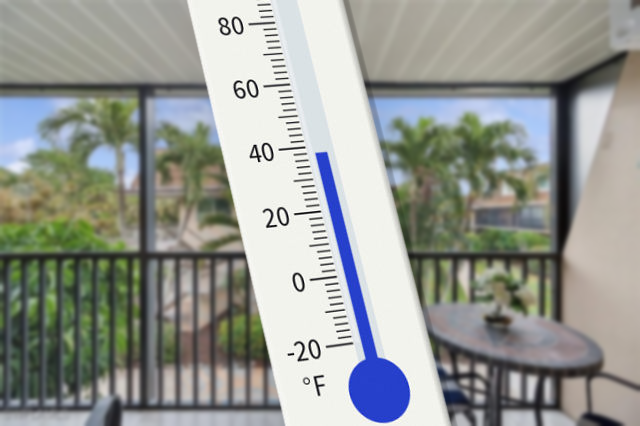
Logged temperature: 38 °F
